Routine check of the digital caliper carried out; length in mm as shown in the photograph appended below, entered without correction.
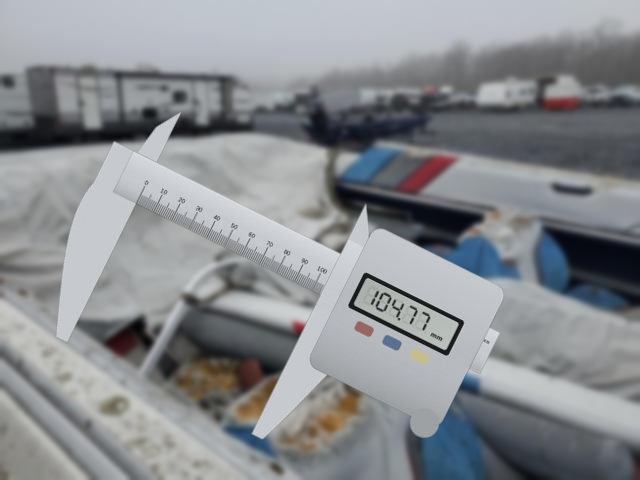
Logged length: 104.77 mm
